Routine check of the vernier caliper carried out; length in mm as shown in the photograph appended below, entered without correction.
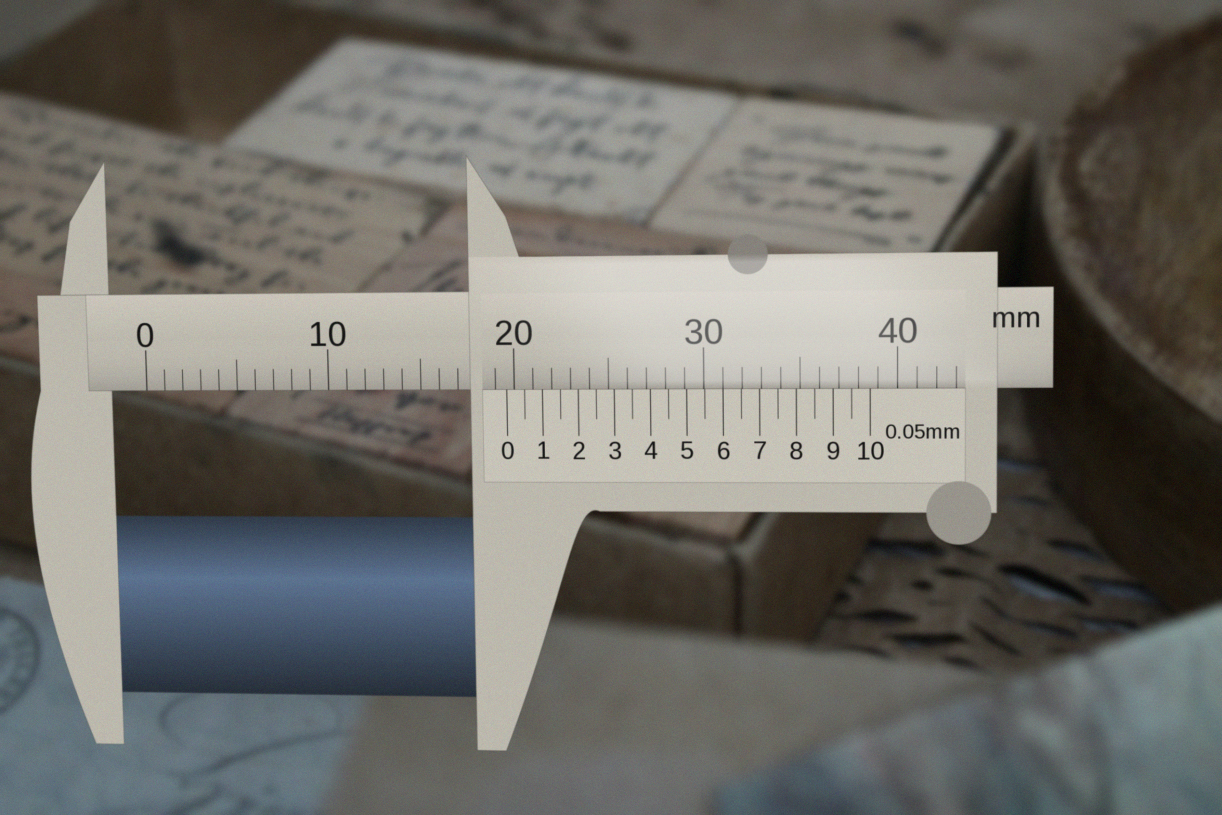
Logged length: 19.6 mm
